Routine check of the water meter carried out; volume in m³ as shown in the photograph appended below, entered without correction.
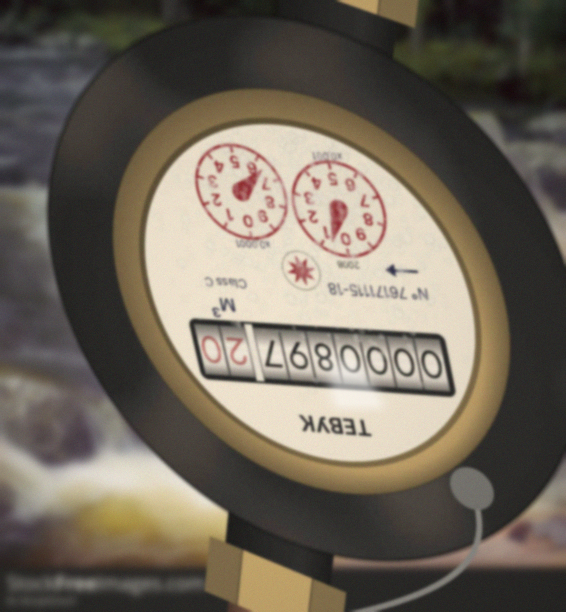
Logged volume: 897.2006 m³
